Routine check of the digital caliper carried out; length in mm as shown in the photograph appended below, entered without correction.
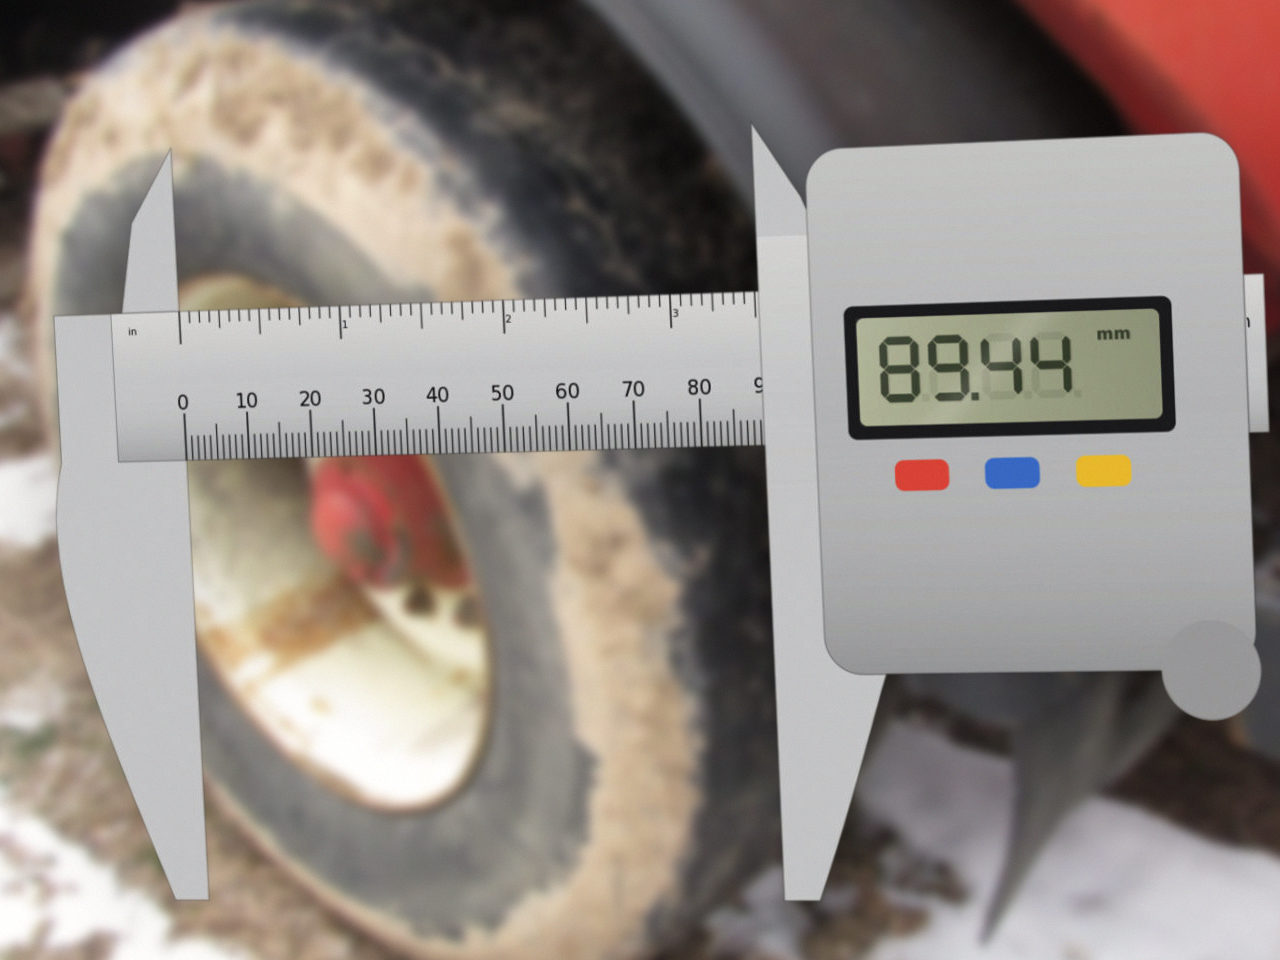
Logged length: 89.44 mm
